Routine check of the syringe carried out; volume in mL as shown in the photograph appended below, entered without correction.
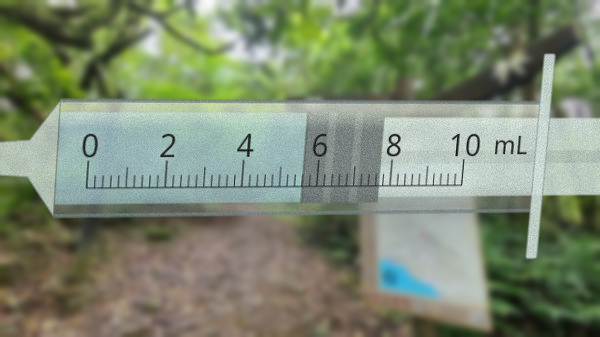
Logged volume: 5.6 mL
